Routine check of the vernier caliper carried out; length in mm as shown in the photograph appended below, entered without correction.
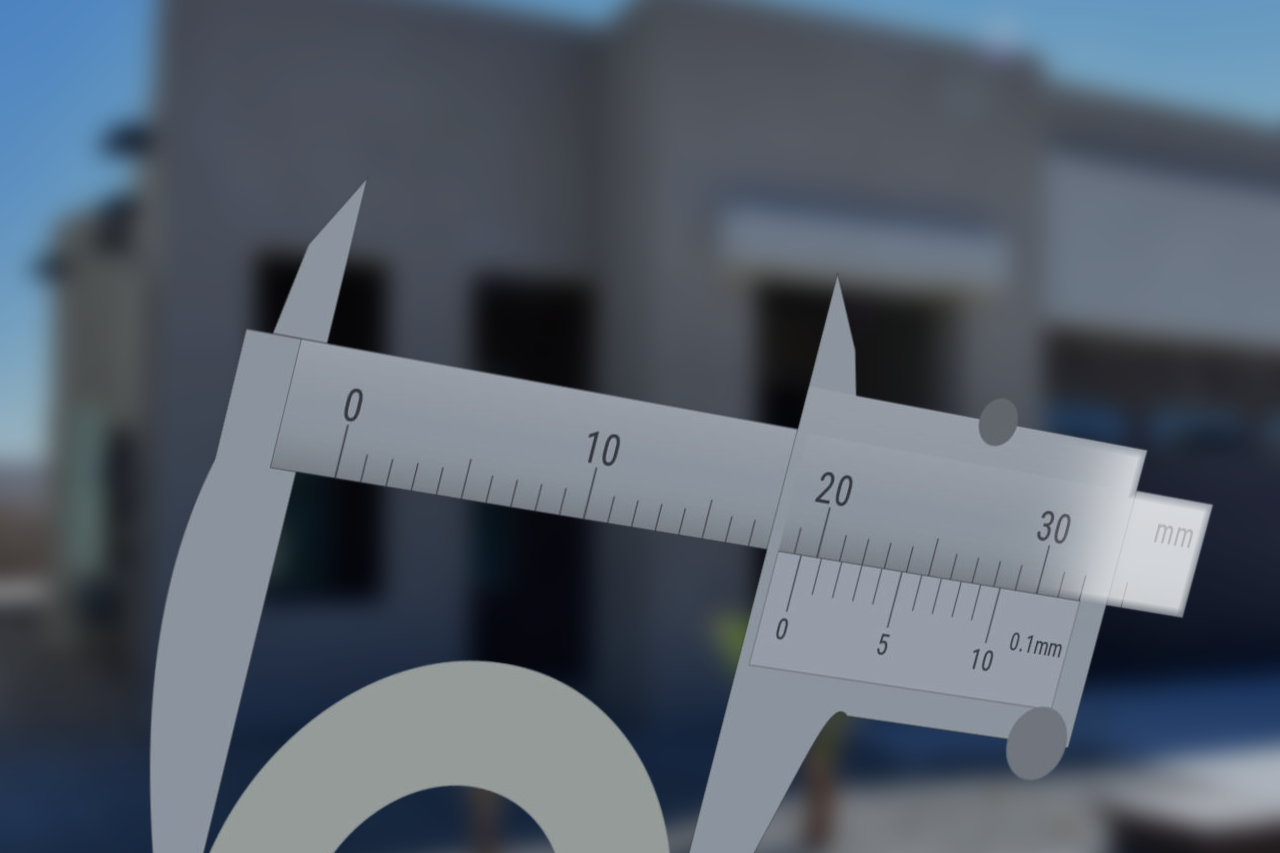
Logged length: 19.3 mm
